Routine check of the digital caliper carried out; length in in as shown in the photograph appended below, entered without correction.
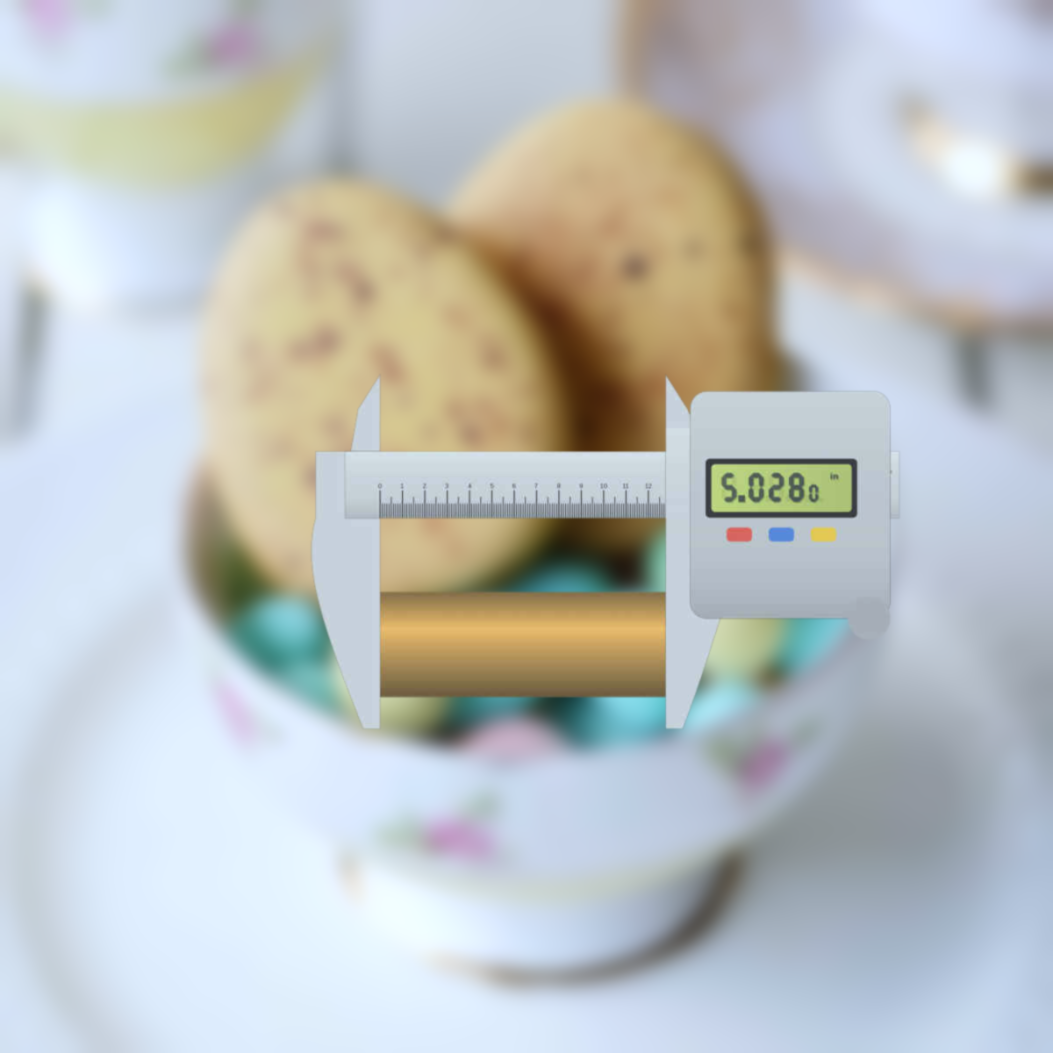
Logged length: 5.0280 in
